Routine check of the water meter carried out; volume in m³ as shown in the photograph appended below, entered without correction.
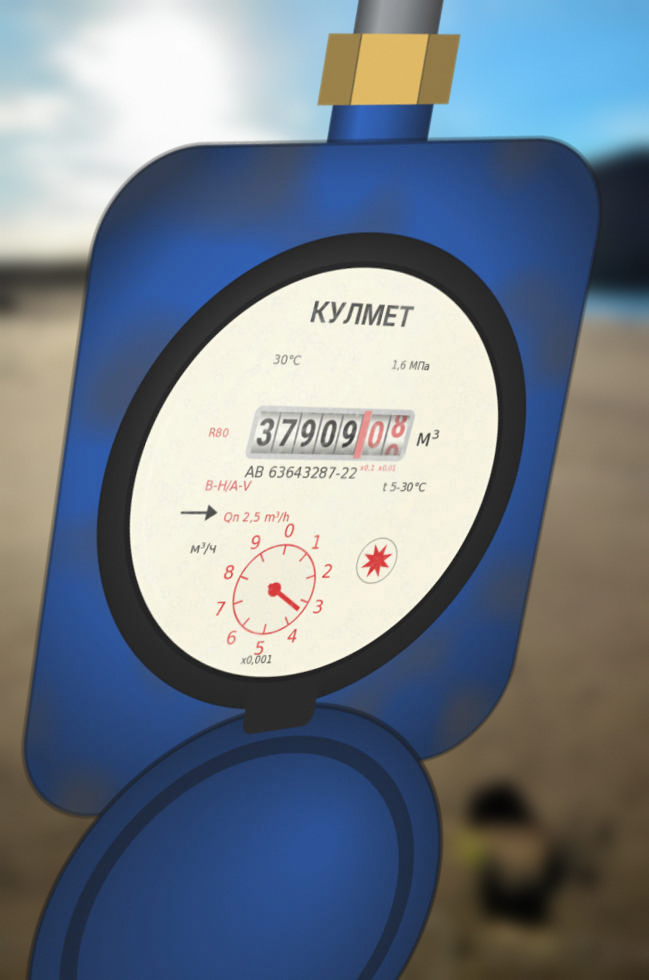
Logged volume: 37909.083 m³
